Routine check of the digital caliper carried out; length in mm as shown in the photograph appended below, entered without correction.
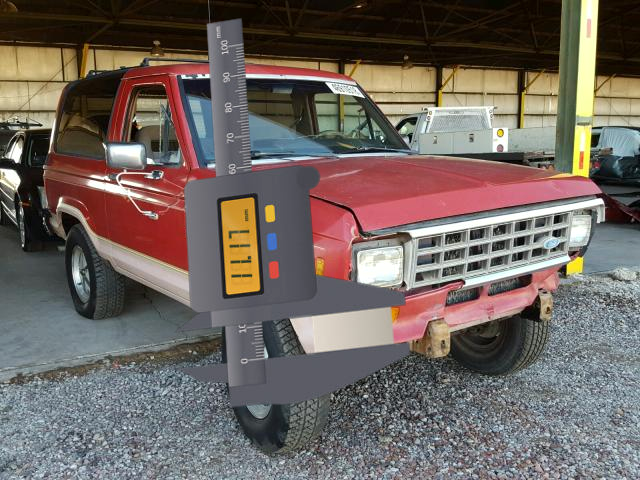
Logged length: 11.17 mm
